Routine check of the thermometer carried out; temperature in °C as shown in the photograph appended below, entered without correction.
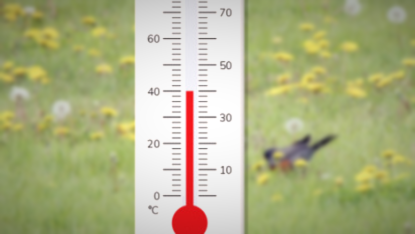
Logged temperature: 40 °C
